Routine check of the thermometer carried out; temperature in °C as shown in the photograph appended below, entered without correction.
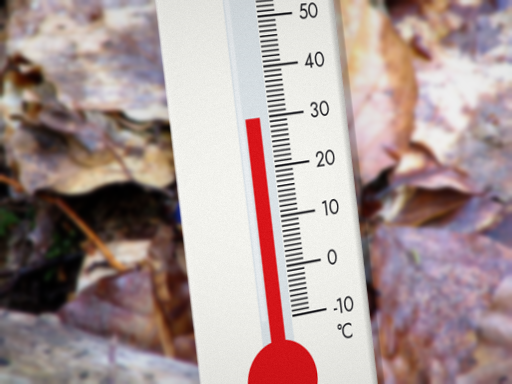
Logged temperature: 30 °C
